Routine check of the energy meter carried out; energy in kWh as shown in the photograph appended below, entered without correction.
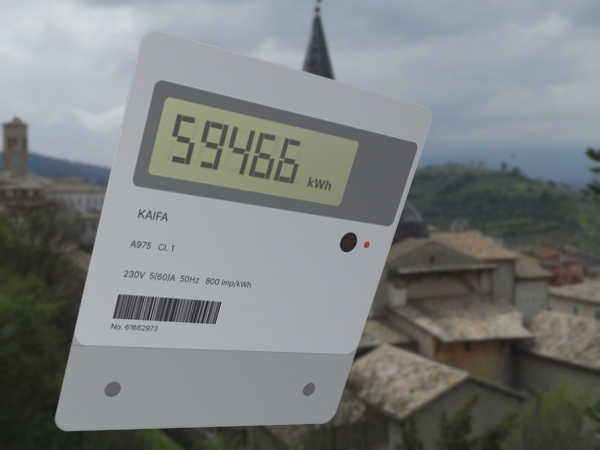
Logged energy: 59466 kWh
